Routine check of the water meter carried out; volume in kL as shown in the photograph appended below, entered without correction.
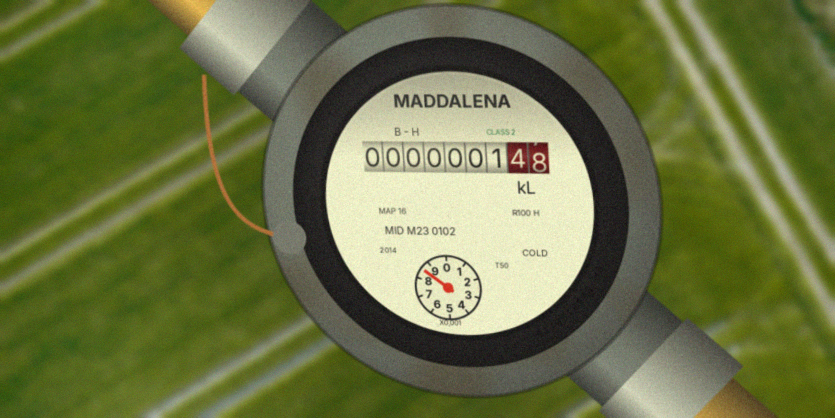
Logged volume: 1.478 kL
